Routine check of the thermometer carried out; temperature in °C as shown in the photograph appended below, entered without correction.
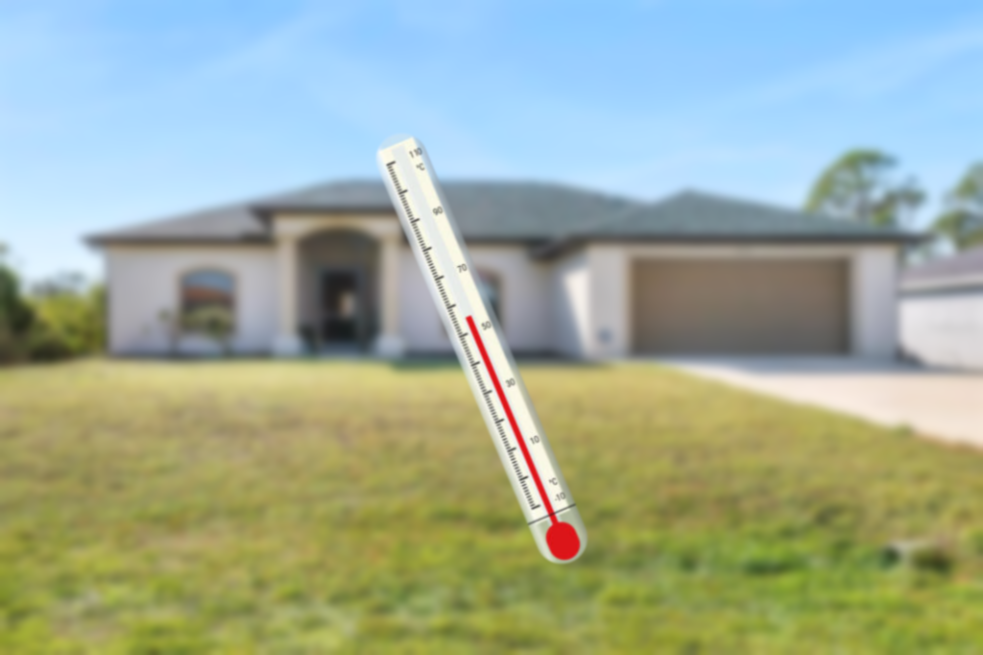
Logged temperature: 55 °C
